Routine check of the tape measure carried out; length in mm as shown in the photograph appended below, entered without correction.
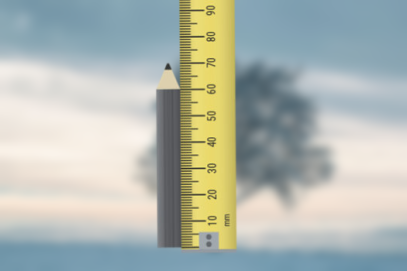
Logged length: 70 mm
